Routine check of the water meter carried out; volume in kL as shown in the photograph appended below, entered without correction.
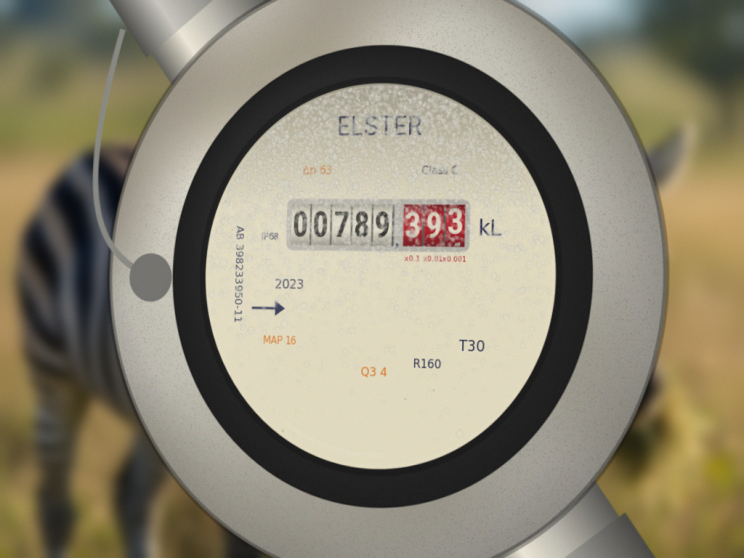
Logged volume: 789.393 kL
